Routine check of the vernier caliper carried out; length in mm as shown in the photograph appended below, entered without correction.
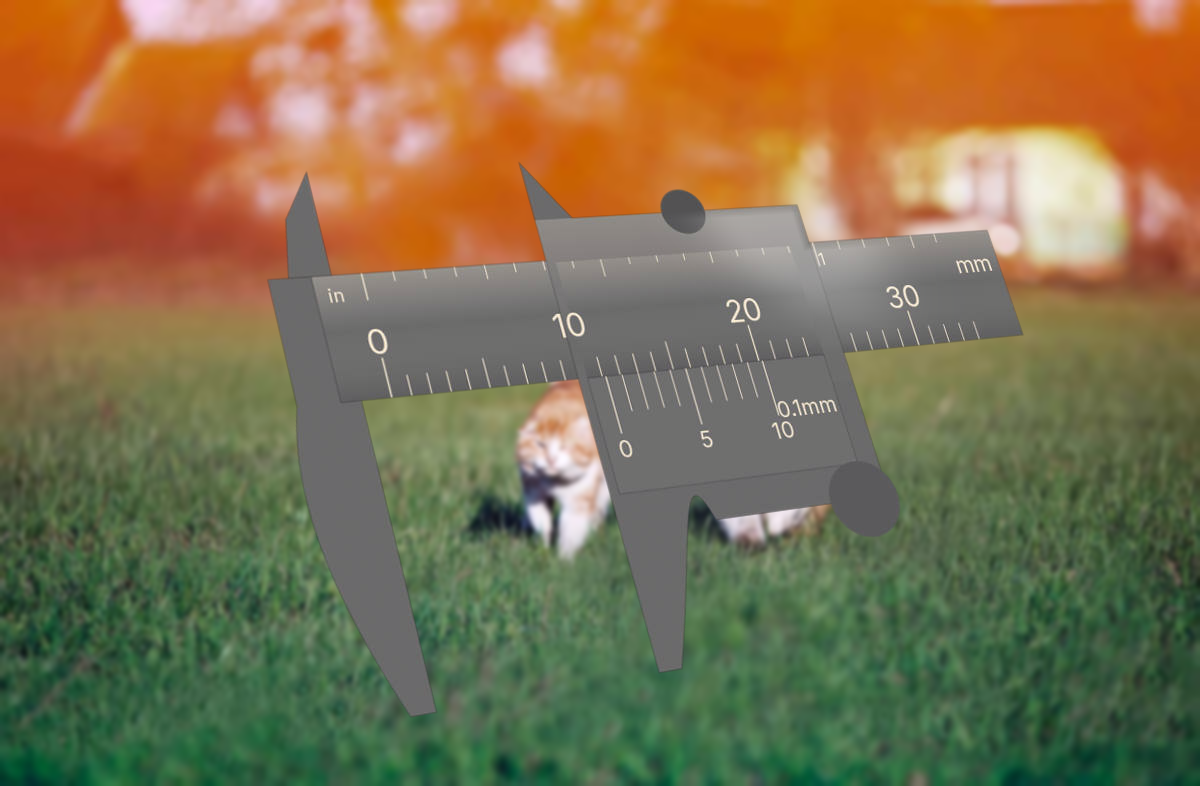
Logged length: 11.2 mm
